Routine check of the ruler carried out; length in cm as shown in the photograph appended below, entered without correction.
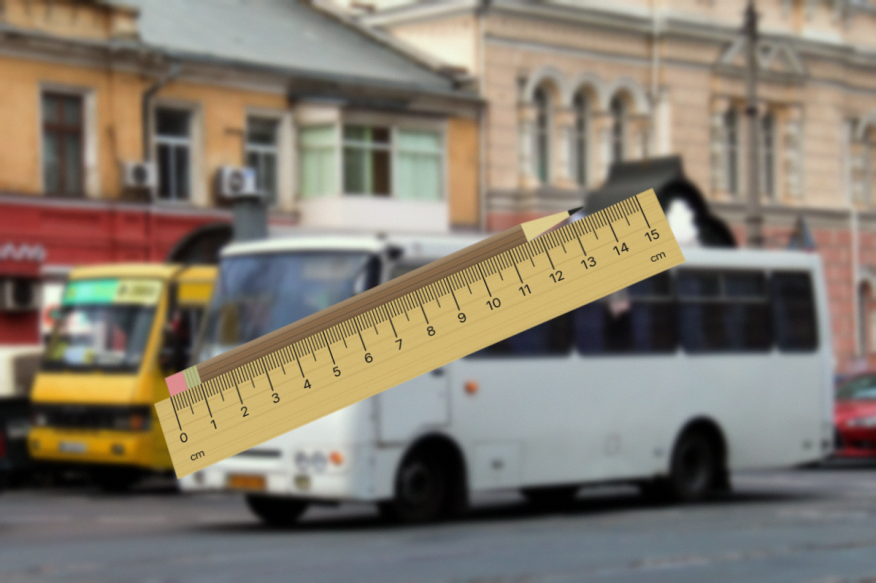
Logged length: 13.5 cm
